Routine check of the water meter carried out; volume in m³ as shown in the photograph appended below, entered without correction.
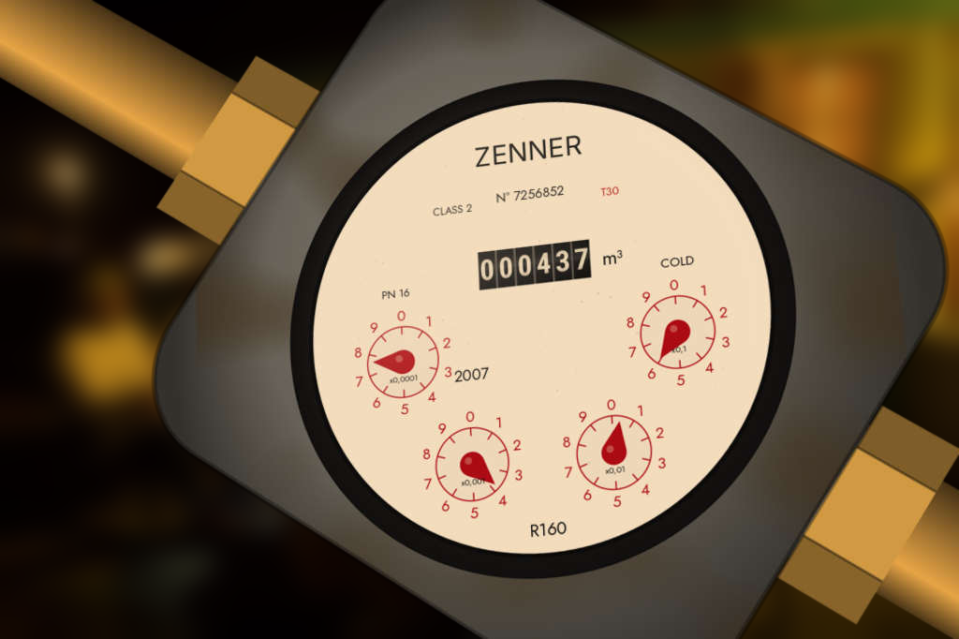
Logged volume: 437.6037 m³
